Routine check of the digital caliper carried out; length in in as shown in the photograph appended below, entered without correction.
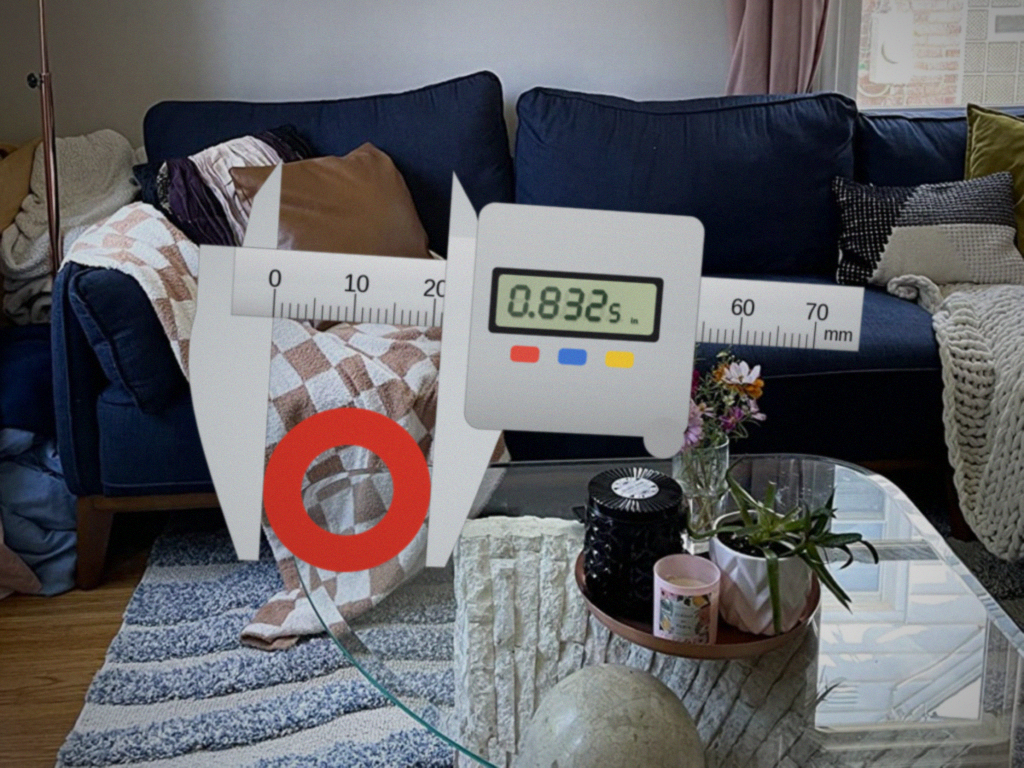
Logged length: 0.8325 in
